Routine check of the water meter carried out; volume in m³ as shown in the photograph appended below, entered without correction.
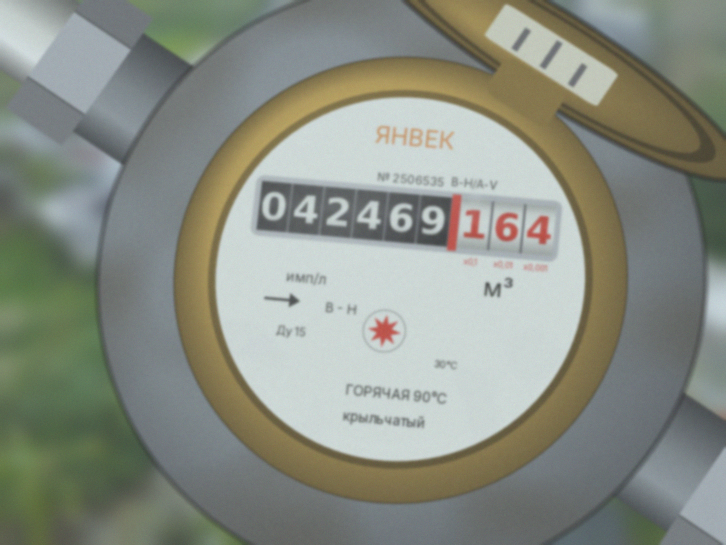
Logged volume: 42469.164 m³
